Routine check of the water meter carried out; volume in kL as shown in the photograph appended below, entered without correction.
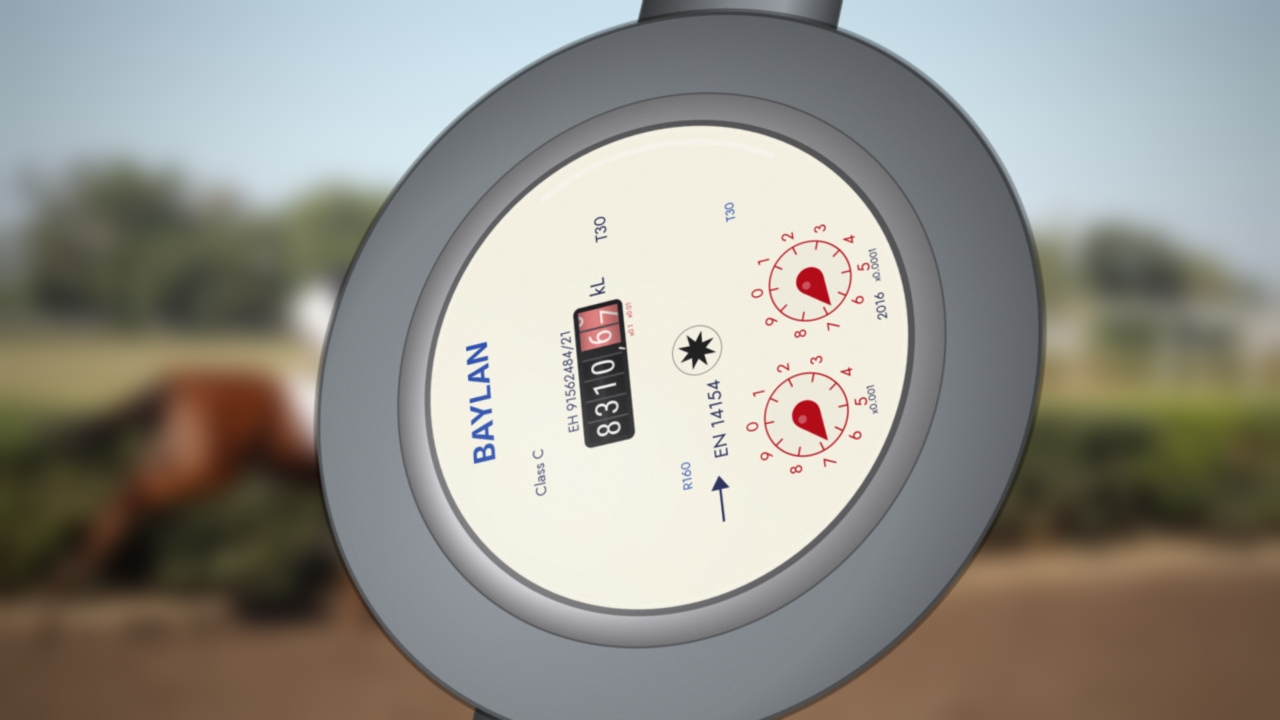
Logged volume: 8310.6666 kL
